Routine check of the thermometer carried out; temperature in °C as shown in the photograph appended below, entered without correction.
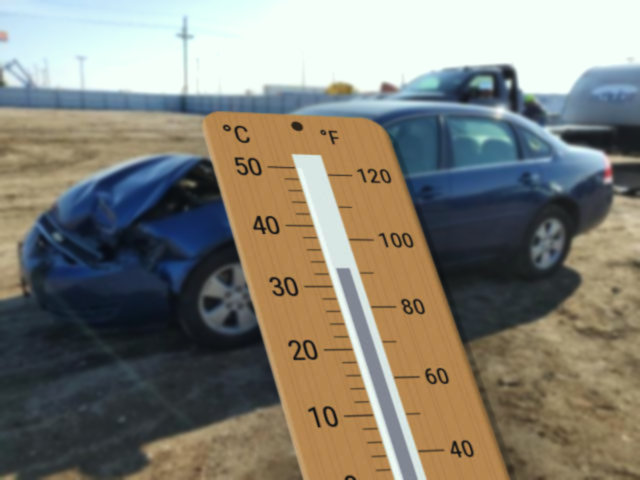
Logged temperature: 33 °C
